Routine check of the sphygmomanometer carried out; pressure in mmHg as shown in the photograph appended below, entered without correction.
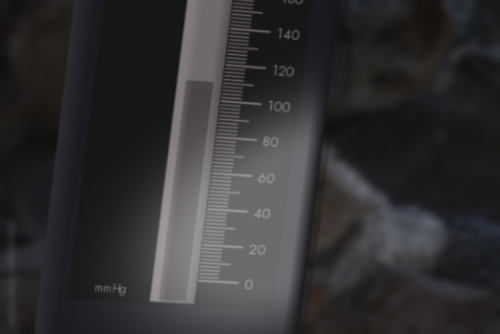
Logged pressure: 110 mmHg
